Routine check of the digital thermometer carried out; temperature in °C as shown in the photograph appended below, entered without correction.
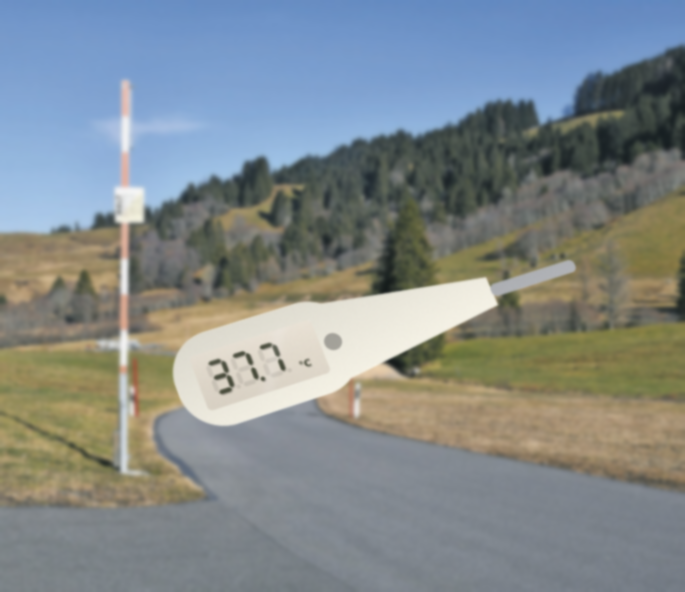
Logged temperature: 37.7 °C
